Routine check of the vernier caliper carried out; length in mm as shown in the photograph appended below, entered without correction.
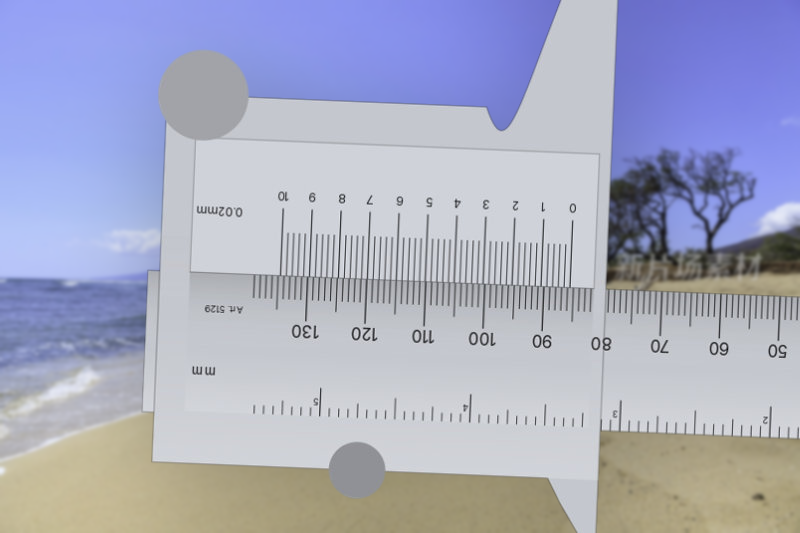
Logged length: 85.6 mm
